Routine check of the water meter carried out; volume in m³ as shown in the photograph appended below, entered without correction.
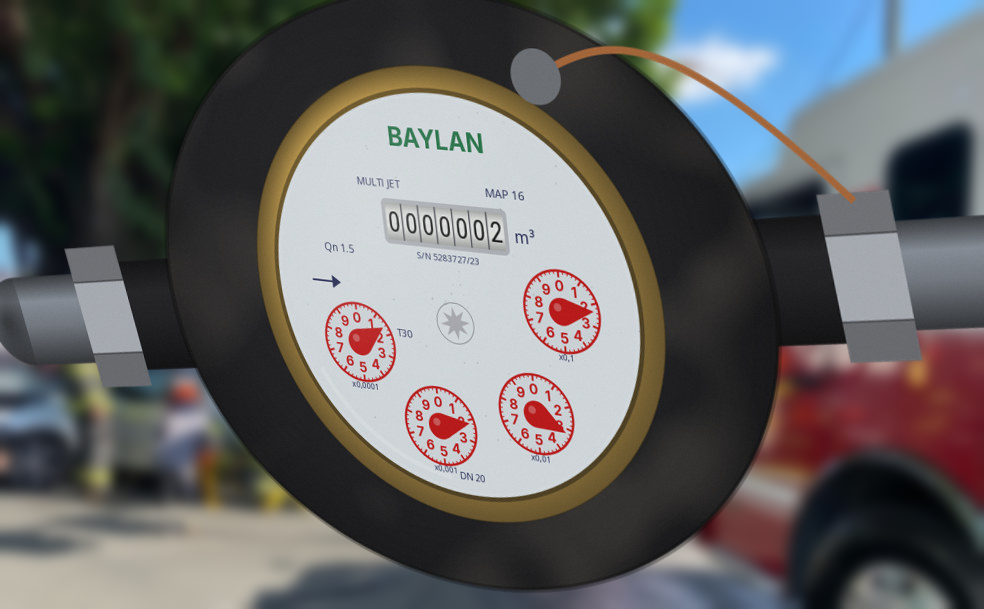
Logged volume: 2.2321 m³
